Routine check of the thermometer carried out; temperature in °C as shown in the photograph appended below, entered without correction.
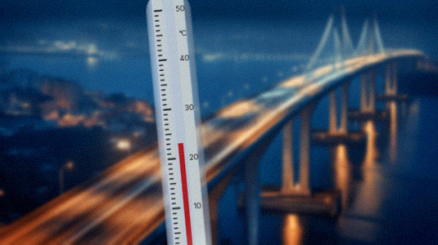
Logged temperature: 23 °C
